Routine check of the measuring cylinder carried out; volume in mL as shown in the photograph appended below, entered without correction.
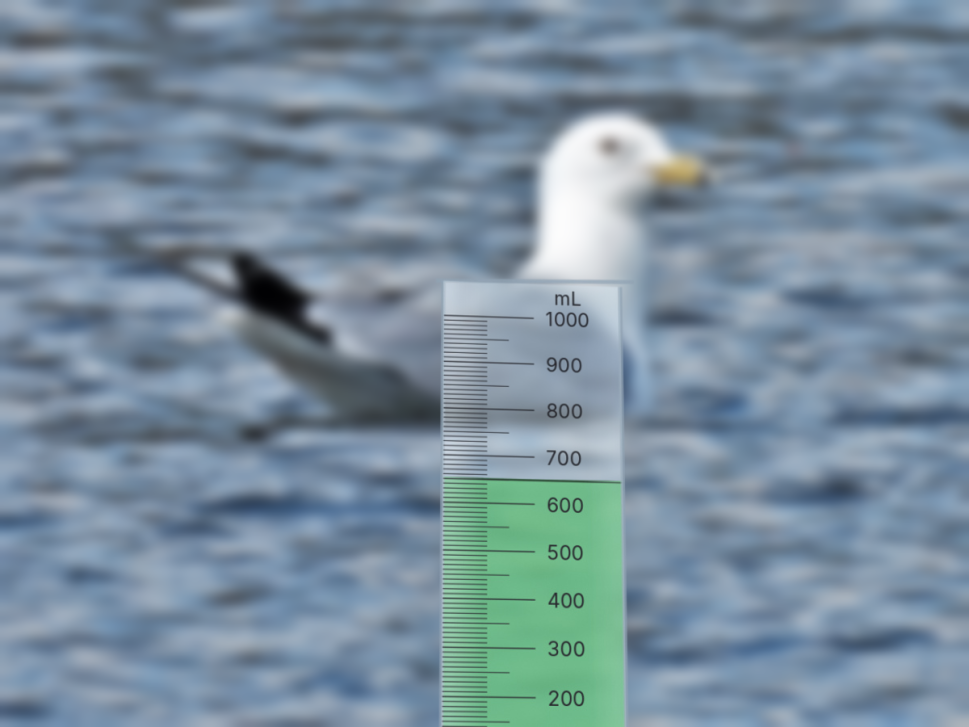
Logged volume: 650 mL
